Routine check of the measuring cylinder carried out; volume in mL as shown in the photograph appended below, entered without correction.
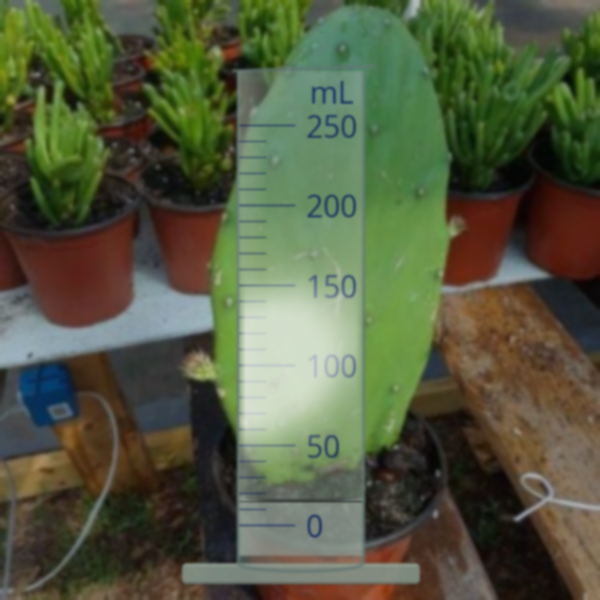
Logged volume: 15 mL
